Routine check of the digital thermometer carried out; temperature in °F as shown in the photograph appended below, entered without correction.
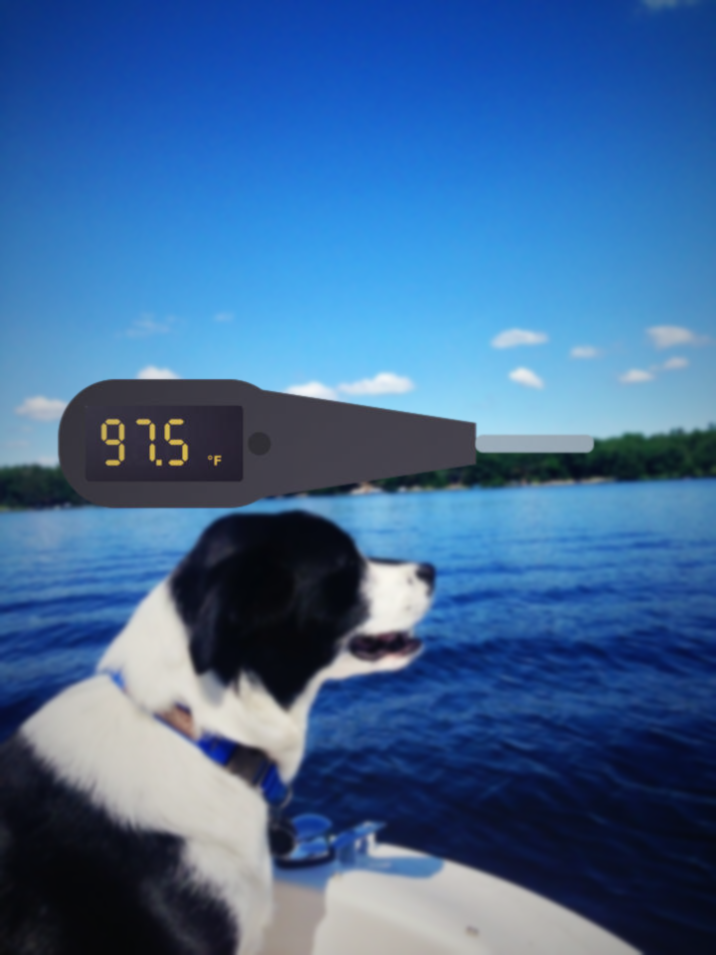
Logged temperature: 97.5 °F
